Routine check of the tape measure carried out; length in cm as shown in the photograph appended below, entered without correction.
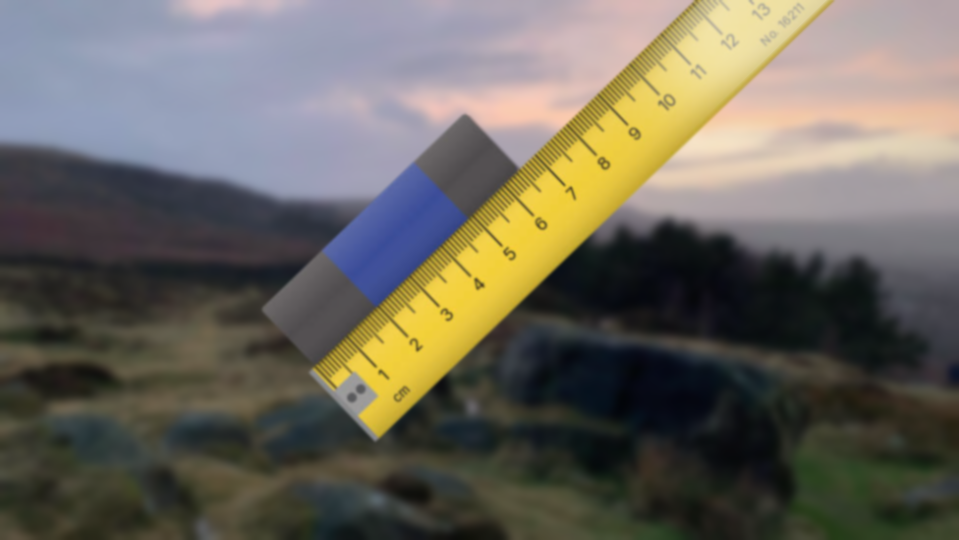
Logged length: 6.5 cm
